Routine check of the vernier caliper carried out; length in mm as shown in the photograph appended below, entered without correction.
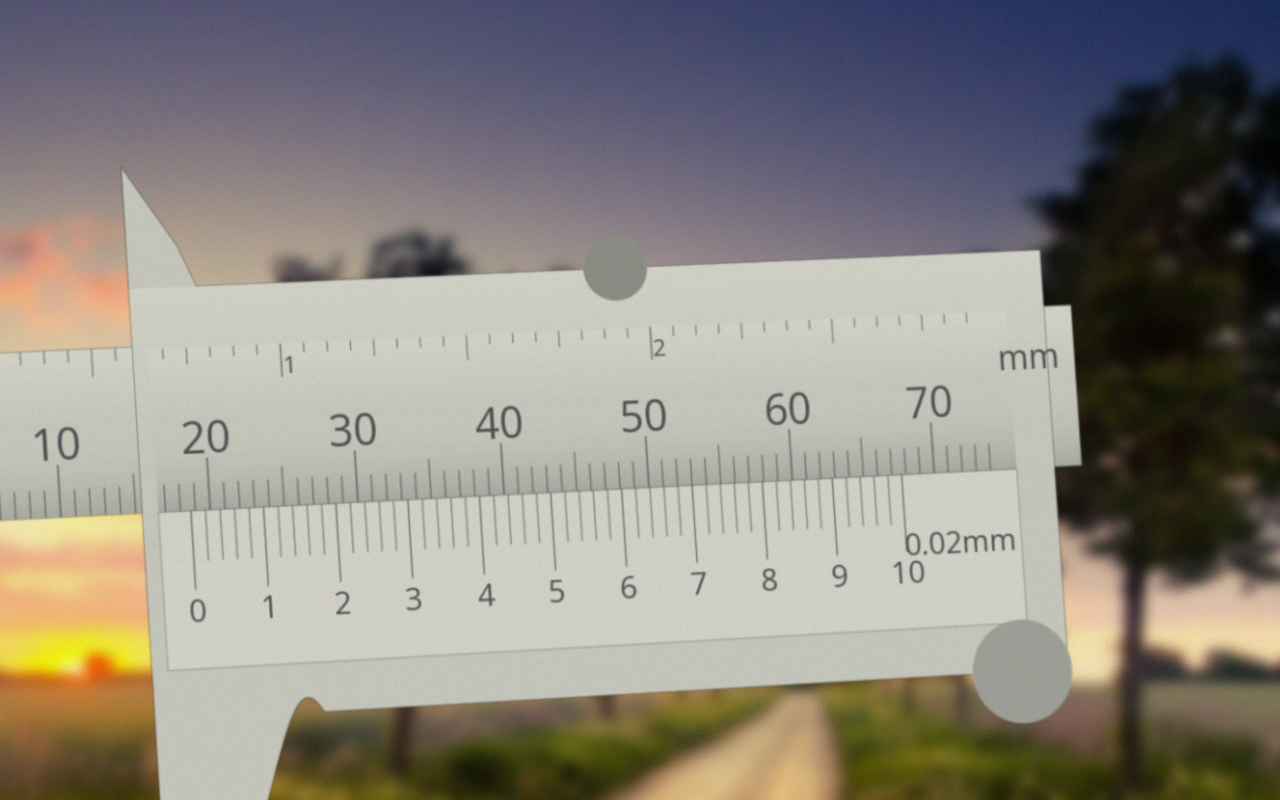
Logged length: 18.7 mm
